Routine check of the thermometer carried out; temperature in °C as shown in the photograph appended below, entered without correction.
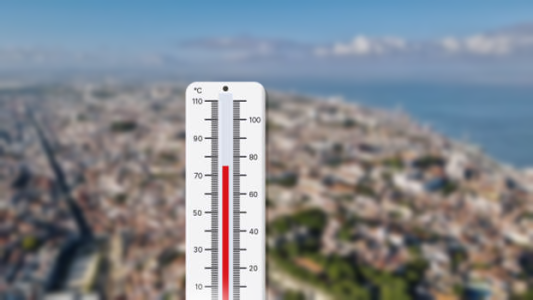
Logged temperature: 75 °C
